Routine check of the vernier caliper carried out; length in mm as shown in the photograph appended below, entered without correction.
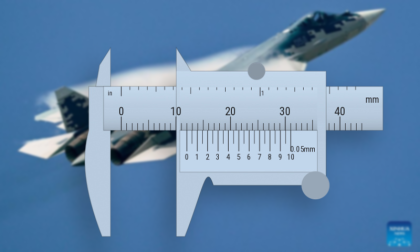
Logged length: 12.0 mm
